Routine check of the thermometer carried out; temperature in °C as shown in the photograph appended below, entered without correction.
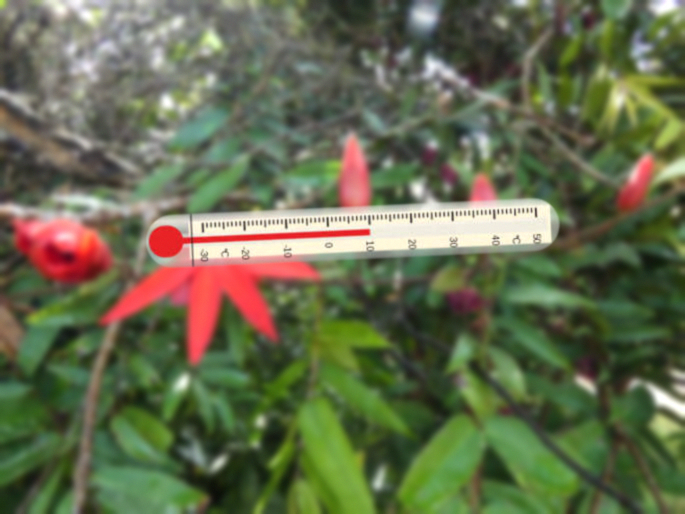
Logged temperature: 10 °C
